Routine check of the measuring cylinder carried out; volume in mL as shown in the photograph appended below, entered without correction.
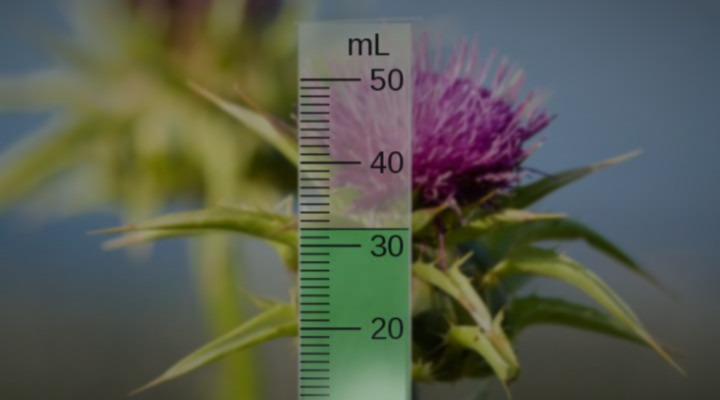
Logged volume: 32 mL
